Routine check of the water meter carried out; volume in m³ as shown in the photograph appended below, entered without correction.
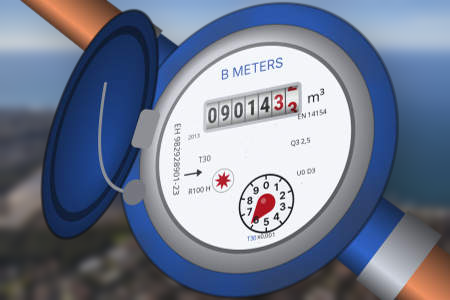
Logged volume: 9014.326 m³
